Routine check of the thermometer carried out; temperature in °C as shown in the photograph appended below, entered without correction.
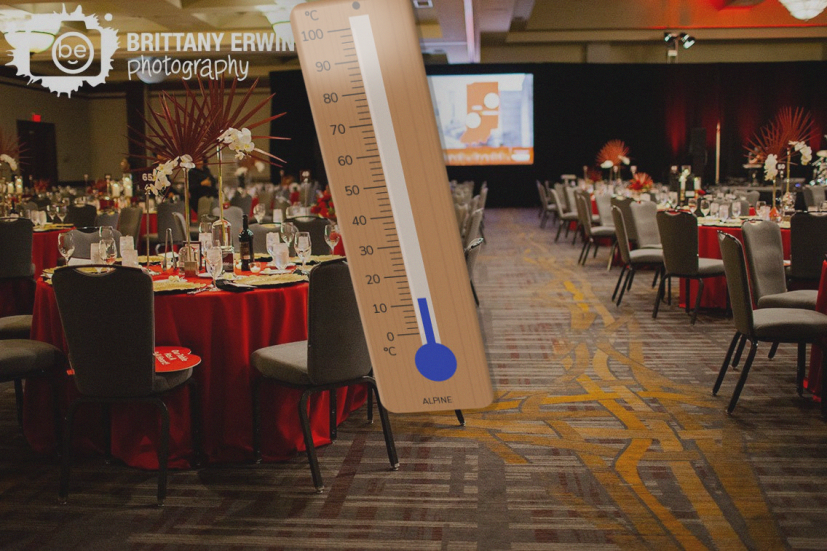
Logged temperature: 12 °C
